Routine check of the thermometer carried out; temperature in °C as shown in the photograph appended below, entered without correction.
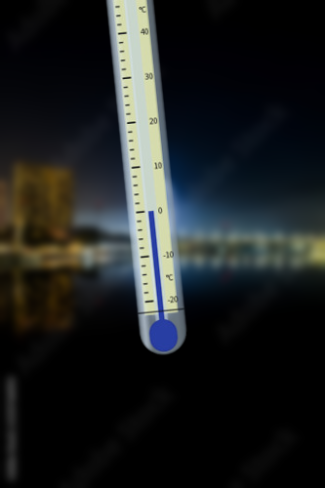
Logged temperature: 0 °C
